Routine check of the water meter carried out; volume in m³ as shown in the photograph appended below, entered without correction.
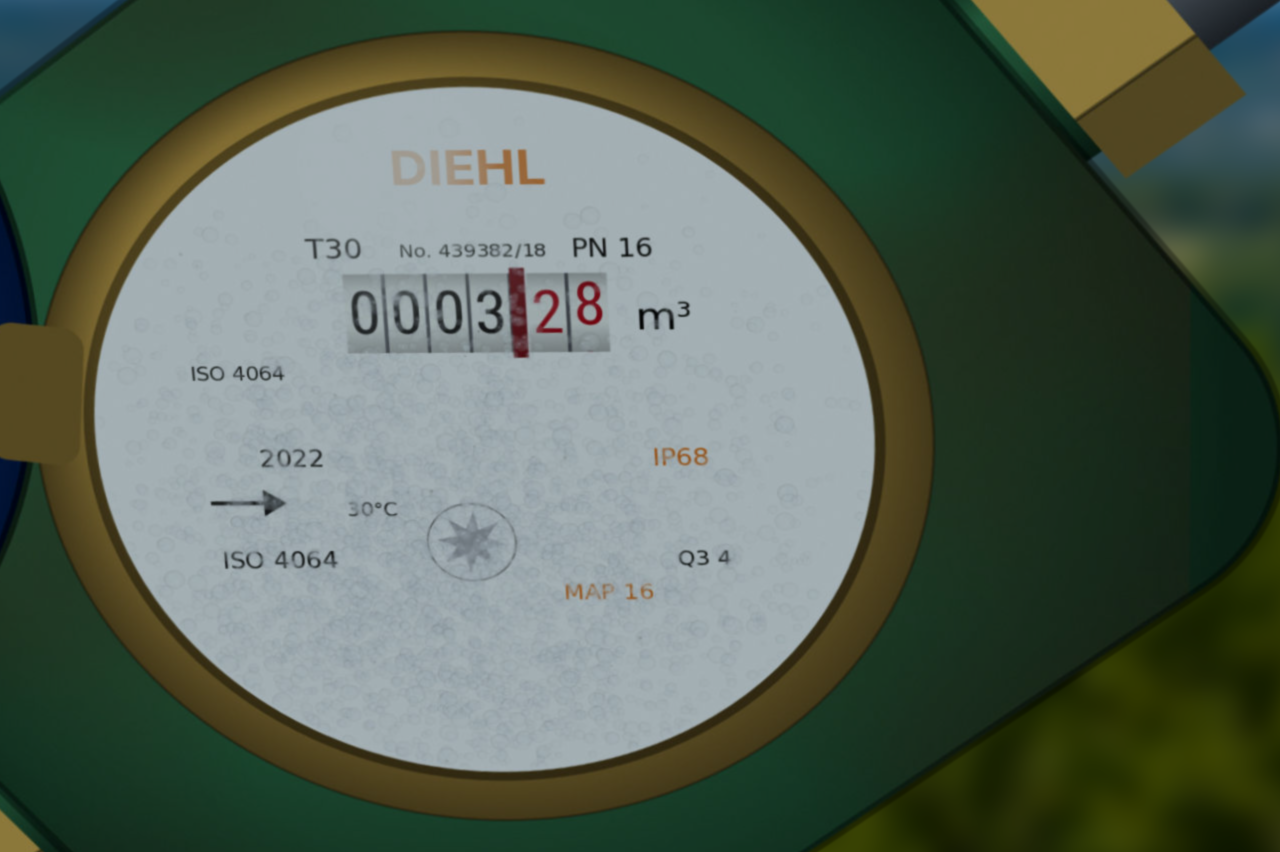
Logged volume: 3.28 m³
